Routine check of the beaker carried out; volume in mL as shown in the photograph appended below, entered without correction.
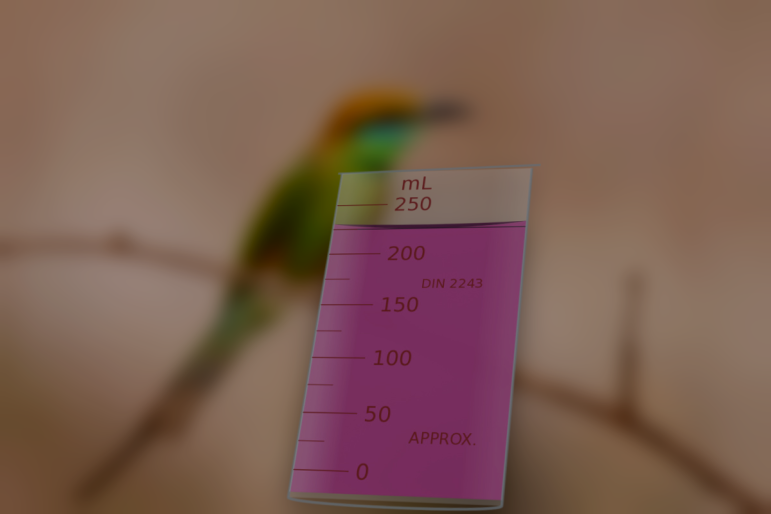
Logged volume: 225 mL
